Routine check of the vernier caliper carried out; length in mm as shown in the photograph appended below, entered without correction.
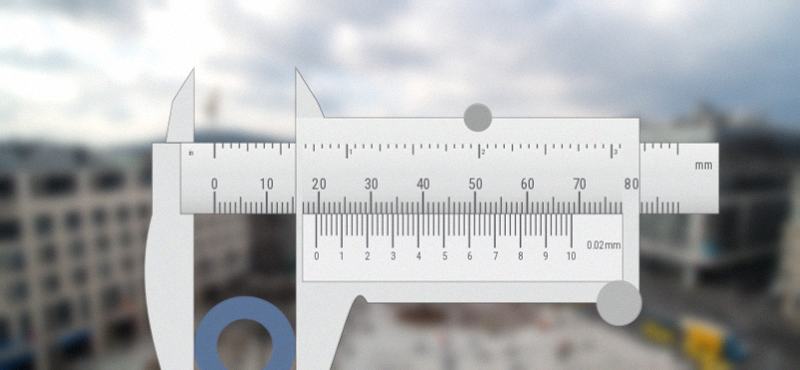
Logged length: 19.5 mm
